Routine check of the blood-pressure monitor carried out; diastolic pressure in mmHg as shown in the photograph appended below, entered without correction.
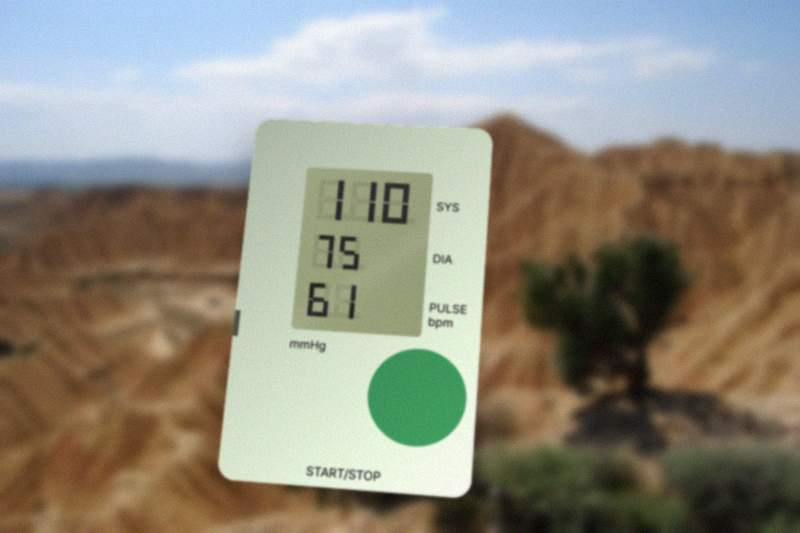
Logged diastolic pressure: 75 mmHg
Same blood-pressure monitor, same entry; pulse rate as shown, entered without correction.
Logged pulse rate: 61 bpm
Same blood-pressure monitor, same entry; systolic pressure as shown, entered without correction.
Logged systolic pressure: 110 mmHg
